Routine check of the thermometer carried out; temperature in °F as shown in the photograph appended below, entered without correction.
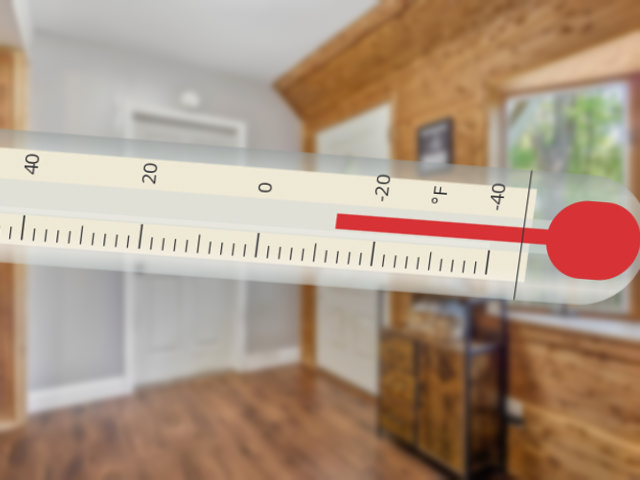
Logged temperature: -13 °F
